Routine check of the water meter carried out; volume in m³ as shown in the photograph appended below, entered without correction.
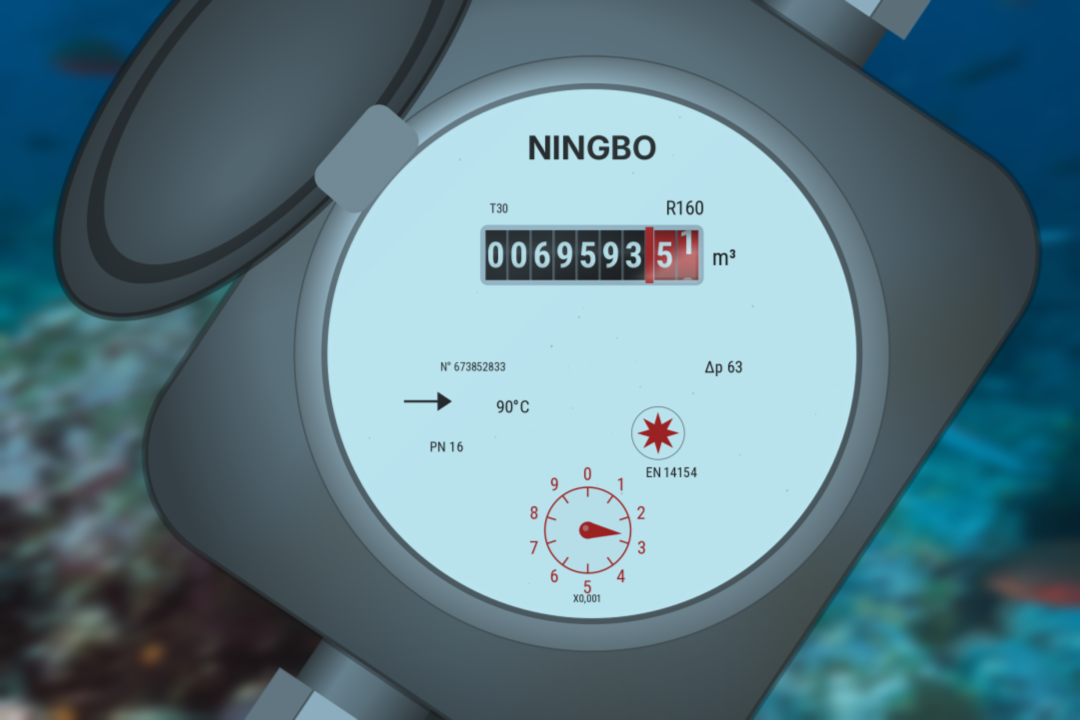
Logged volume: 69593.512 m³
